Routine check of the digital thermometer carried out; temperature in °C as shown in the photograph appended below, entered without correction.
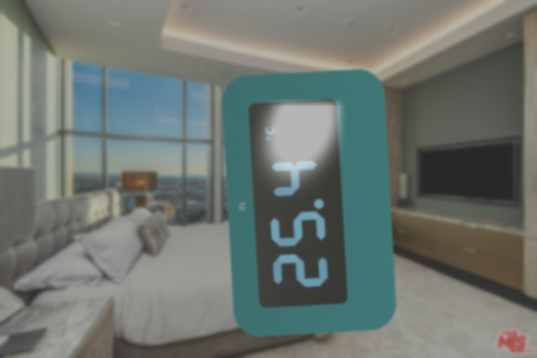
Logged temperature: 25.4 °C
